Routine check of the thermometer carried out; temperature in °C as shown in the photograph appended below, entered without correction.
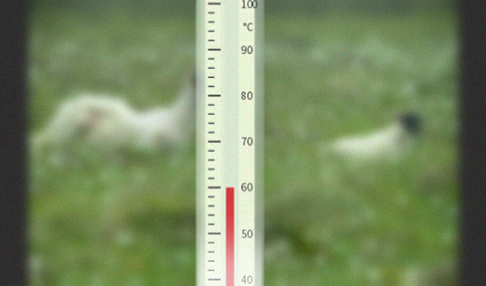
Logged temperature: 60 °C
